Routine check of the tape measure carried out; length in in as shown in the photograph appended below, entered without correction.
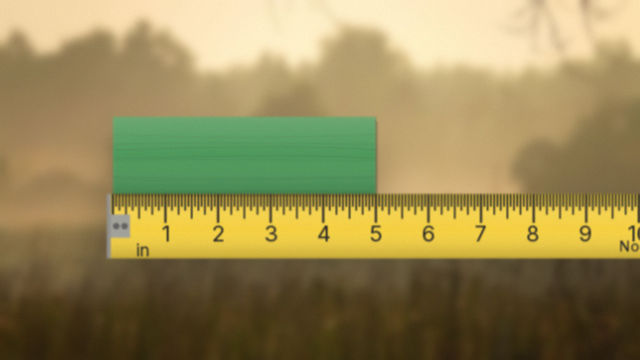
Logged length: 5 in
